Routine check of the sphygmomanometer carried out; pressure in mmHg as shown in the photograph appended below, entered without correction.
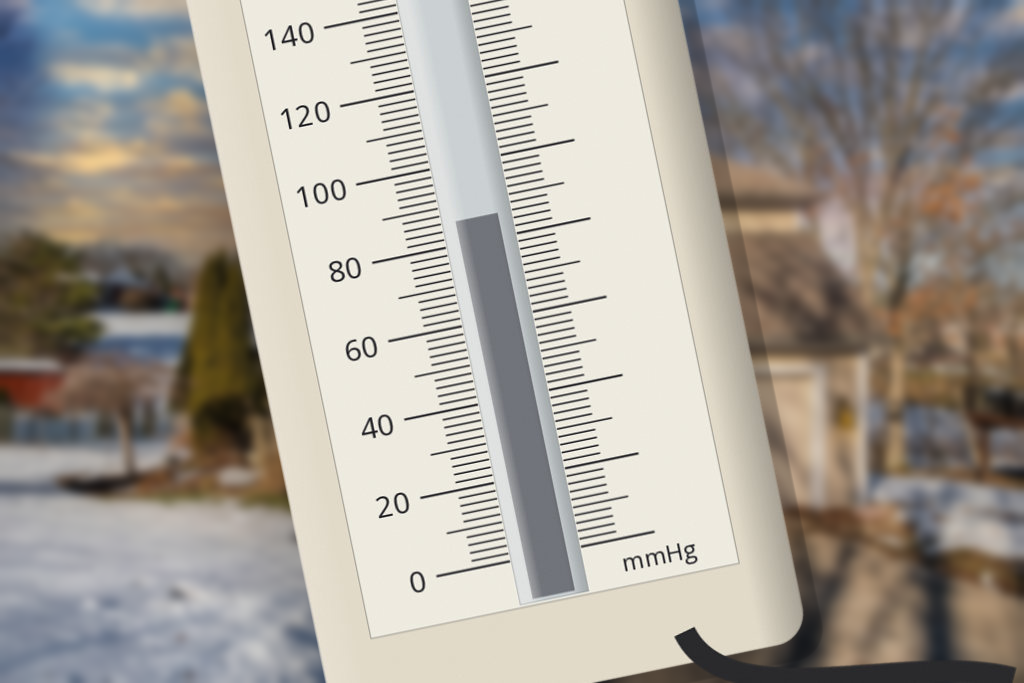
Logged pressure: 86 mmHg
